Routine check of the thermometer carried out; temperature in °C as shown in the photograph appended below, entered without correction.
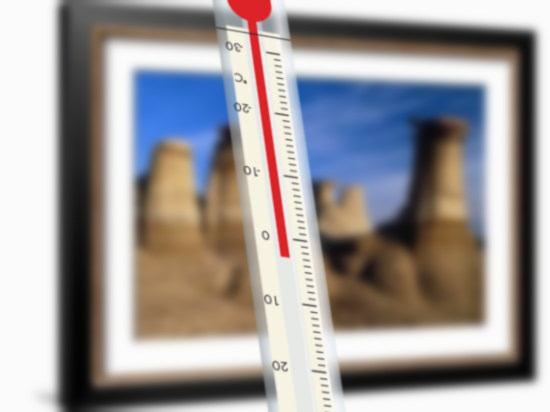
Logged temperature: 3 °C
